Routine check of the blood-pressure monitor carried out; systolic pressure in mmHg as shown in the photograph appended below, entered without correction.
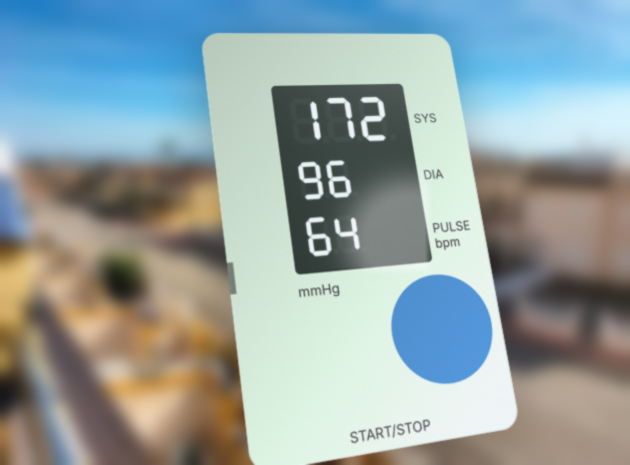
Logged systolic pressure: 172 mmHg
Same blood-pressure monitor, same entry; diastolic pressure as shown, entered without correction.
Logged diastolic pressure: 96 mmHg
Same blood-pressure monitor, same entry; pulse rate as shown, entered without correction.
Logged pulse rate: 64 bpm
